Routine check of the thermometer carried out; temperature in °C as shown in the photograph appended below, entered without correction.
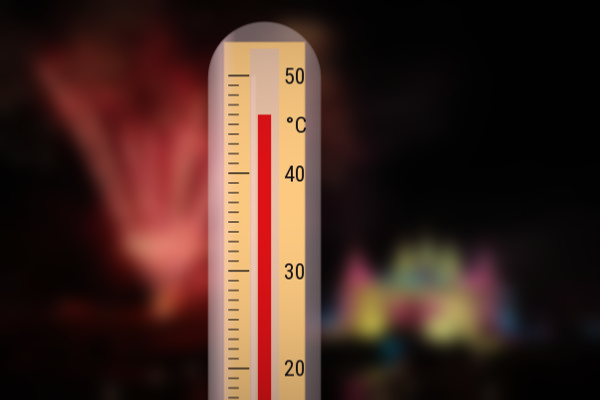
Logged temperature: 46 °C
